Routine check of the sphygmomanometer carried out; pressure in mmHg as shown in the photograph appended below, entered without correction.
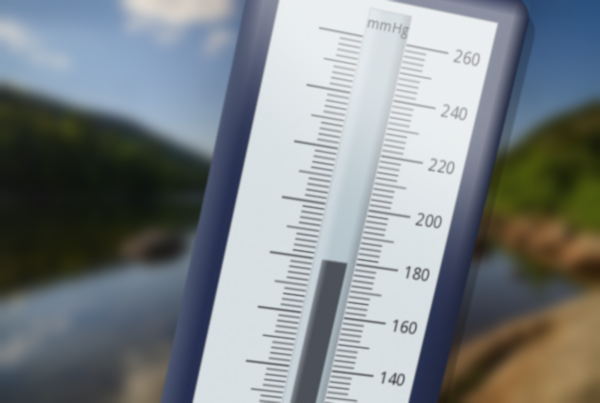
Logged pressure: 180 mmHg
